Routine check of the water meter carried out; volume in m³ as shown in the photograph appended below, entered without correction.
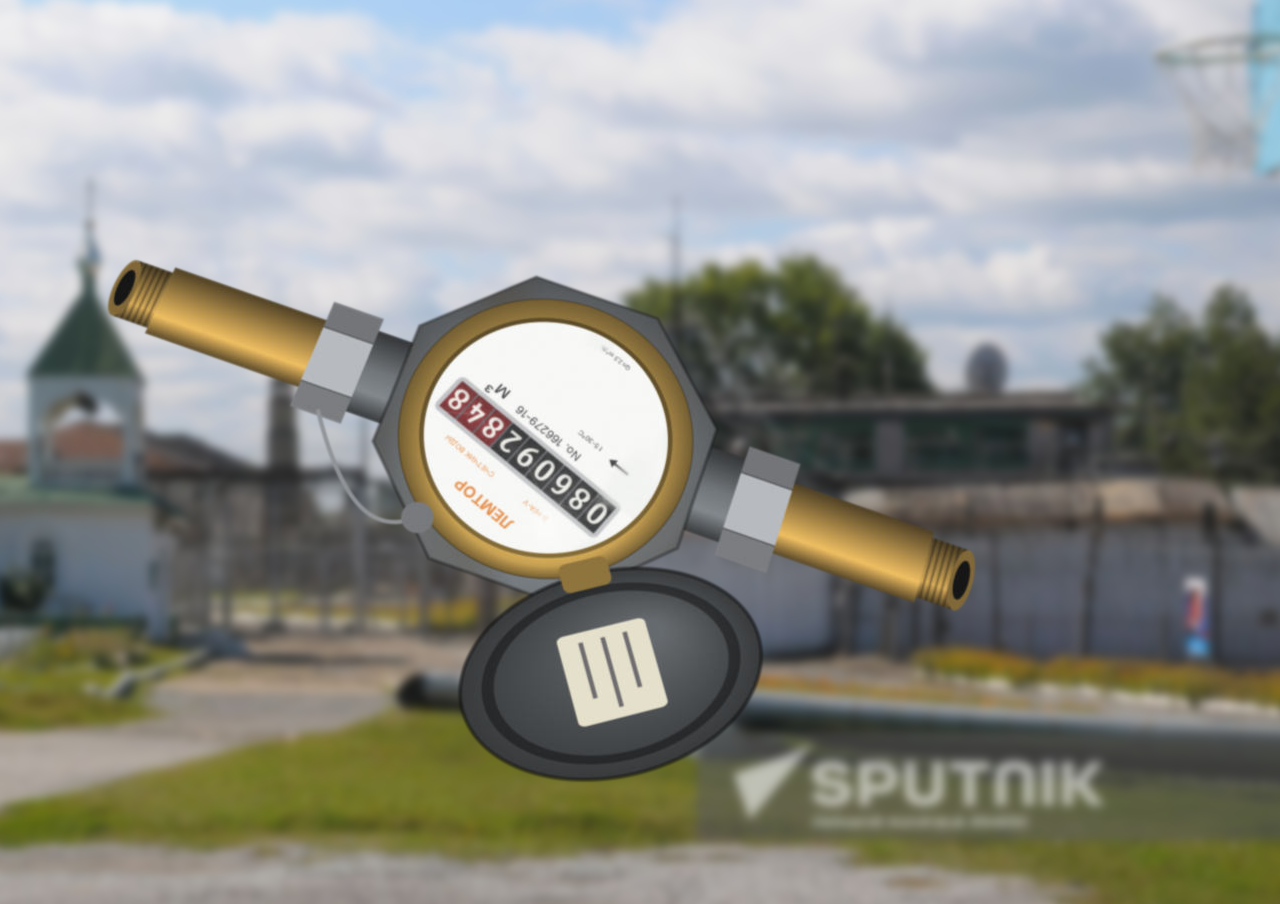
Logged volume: 86092.848 m³
